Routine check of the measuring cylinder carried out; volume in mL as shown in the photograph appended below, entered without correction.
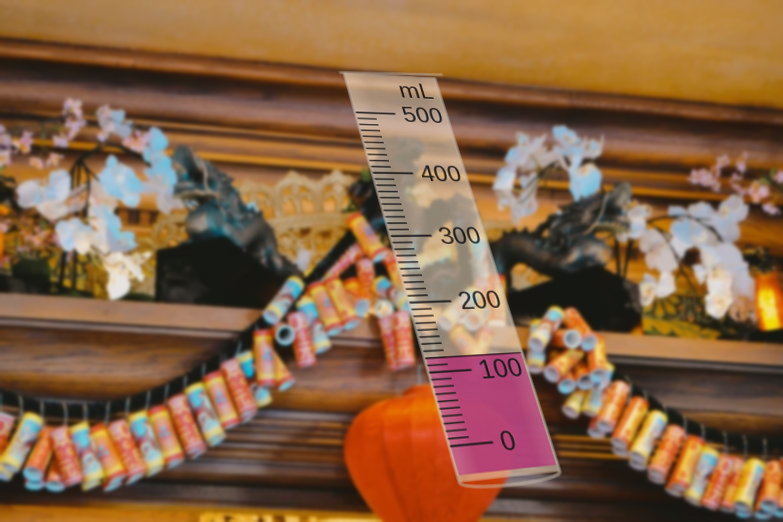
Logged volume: 120 mL
